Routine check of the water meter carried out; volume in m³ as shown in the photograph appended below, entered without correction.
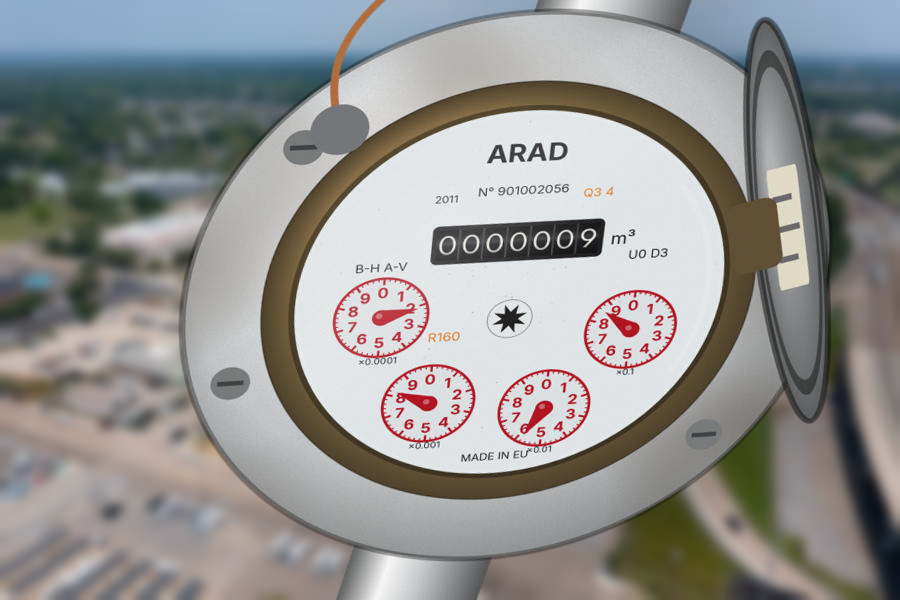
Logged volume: 9.8582 m³
